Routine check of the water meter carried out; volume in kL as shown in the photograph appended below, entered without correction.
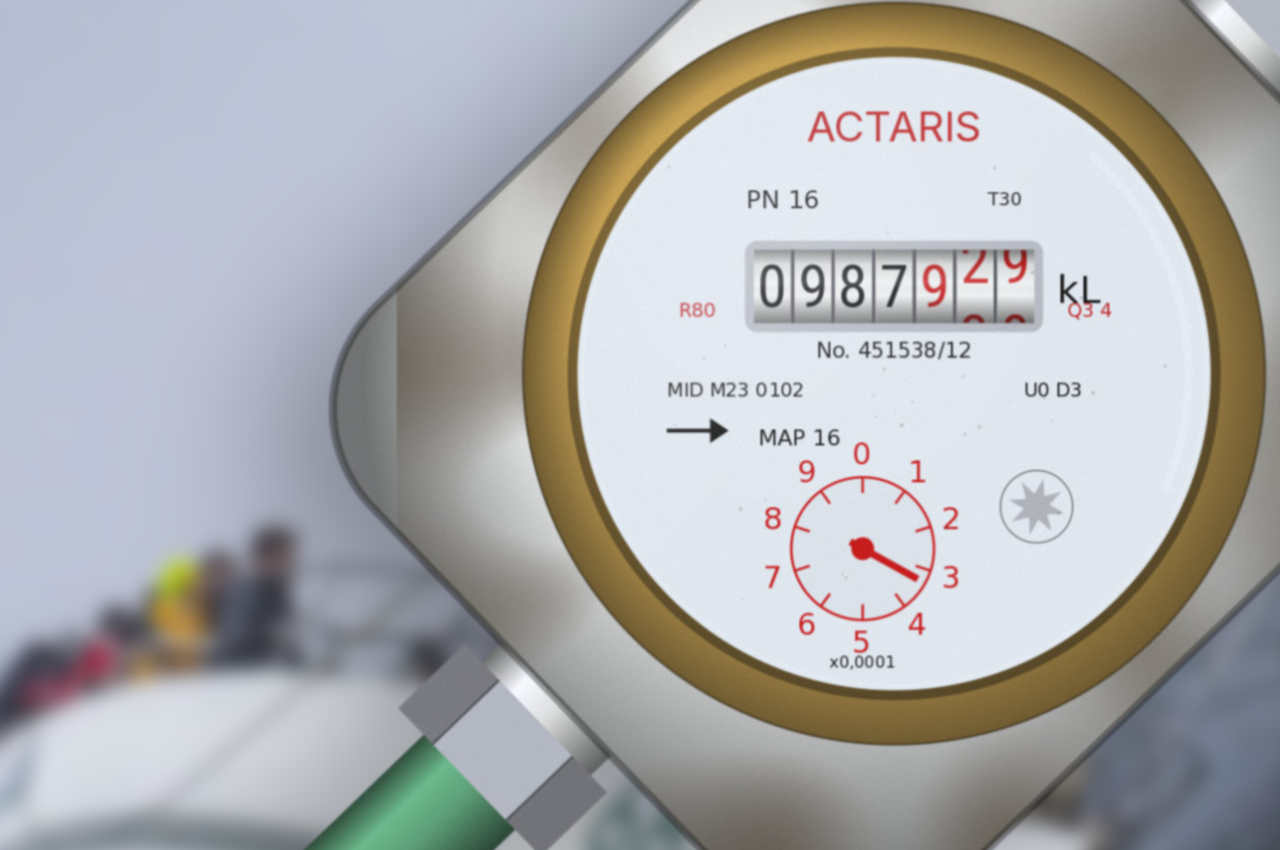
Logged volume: 987.9293 kL
